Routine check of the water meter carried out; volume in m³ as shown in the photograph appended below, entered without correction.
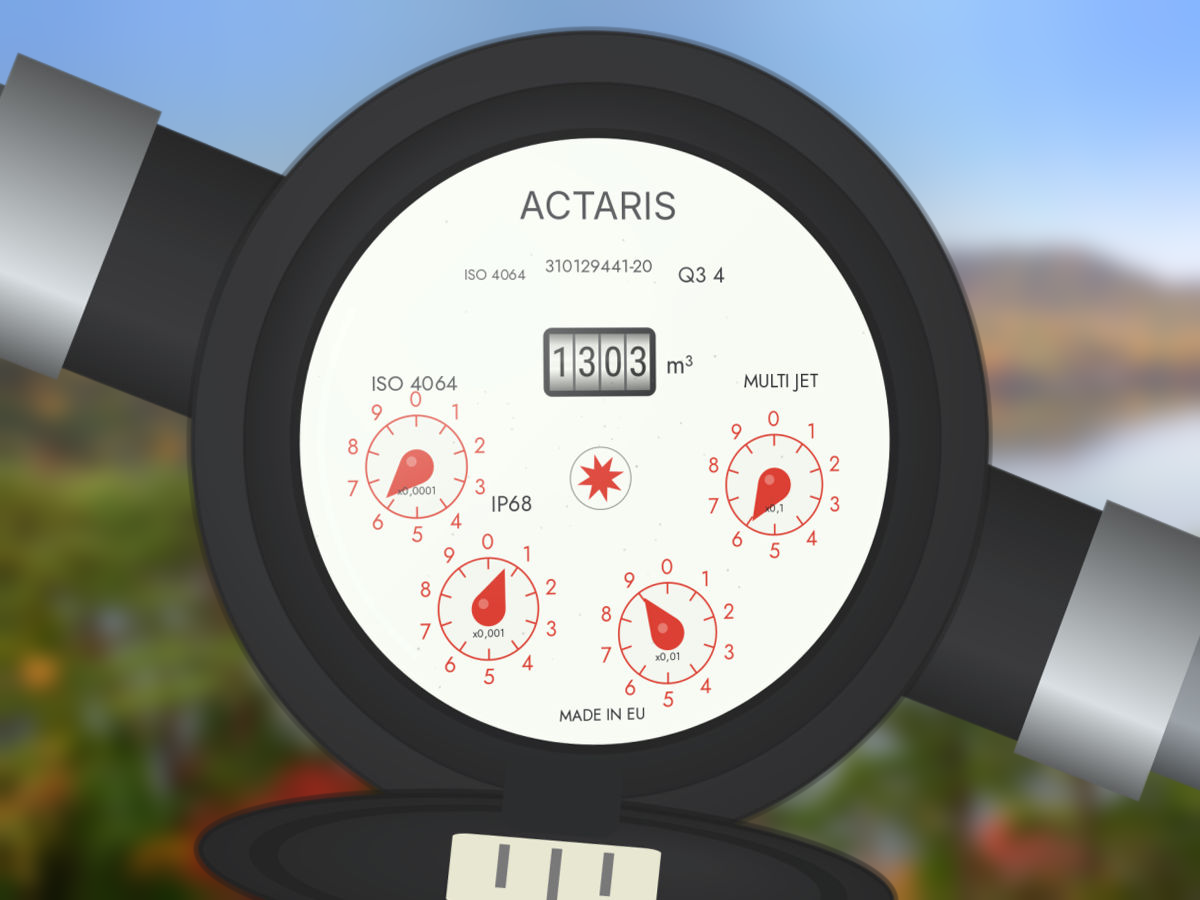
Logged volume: 1303.5906 m³
